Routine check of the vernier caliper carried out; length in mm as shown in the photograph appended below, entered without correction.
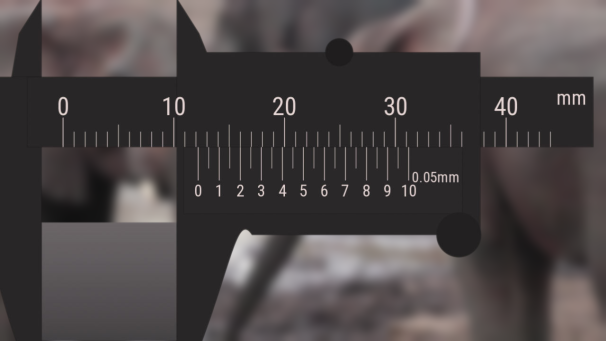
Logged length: 12.2 mm
